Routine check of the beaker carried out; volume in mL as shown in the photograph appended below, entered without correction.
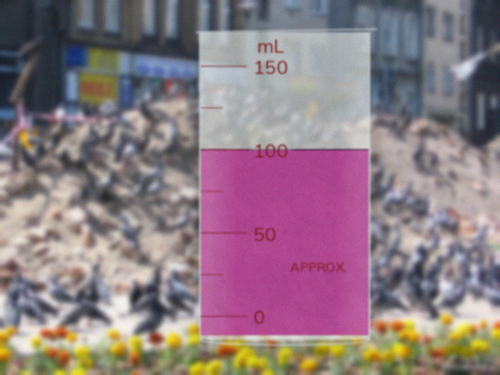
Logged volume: 100 mL
